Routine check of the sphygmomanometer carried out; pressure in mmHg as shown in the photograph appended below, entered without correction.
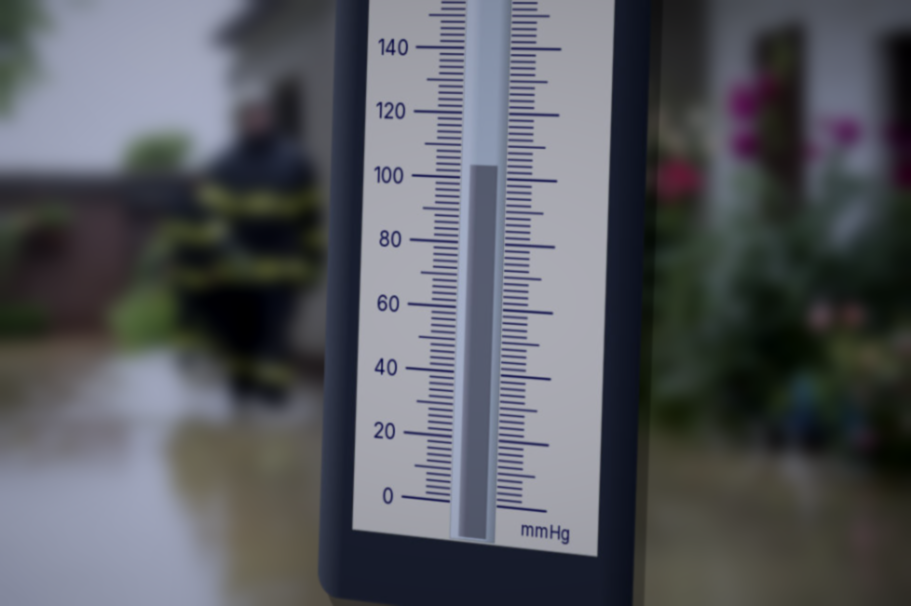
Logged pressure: 104 mmHg
